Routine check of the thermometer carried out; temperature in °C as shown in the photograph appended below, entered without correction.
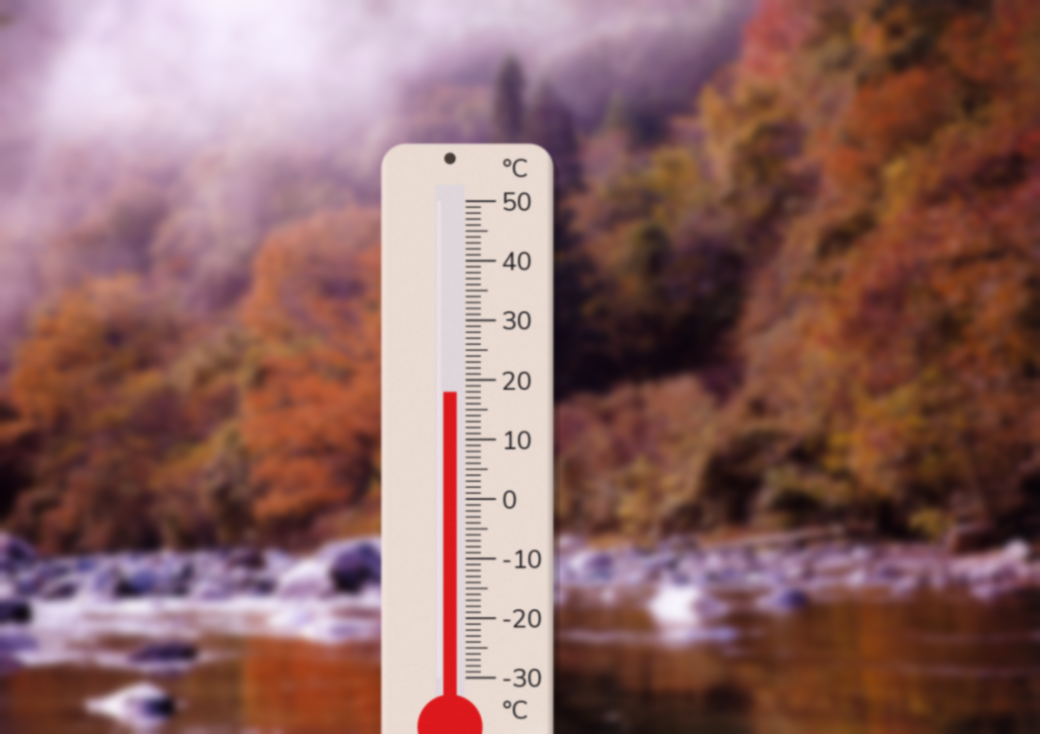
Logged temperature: 18 °C
